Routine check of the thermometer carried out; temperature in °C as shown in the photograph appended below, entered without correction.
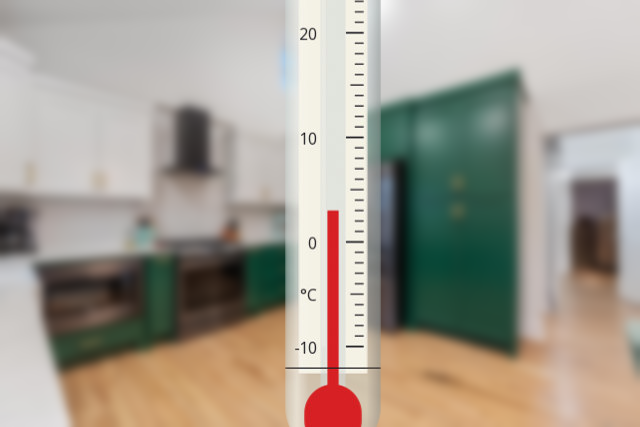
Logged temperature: 3 °C
